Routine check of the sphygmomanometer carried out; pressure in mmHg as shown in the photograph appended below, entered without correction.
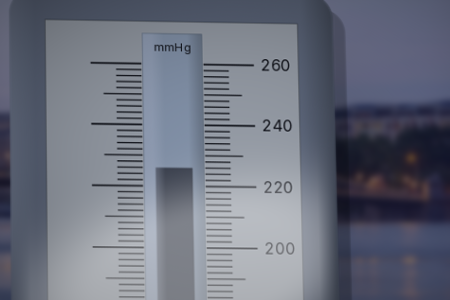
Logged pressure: 226 mmHg
